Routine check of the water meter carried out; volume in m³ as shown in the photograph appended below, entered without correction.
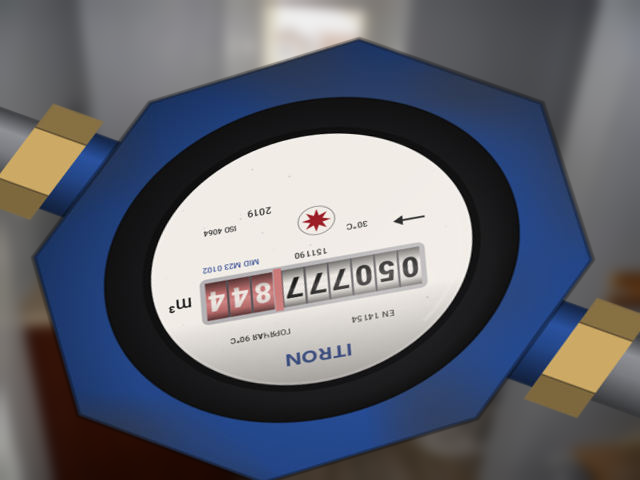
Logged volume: 50777.844 m³
